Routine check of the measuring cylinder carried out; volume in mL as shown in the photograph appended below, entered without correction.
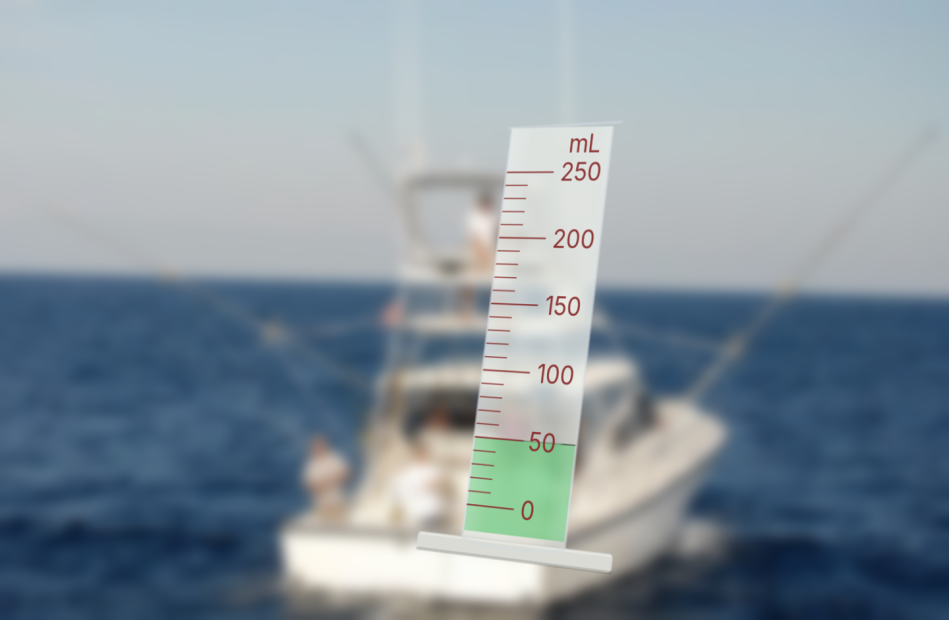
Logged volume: 50 mL
